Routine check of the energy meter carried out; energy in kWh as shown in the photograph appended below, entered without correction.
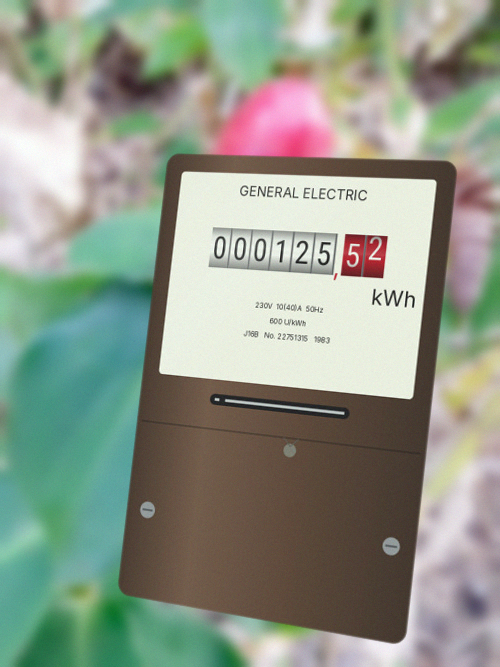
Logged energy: 125.52 kWh
